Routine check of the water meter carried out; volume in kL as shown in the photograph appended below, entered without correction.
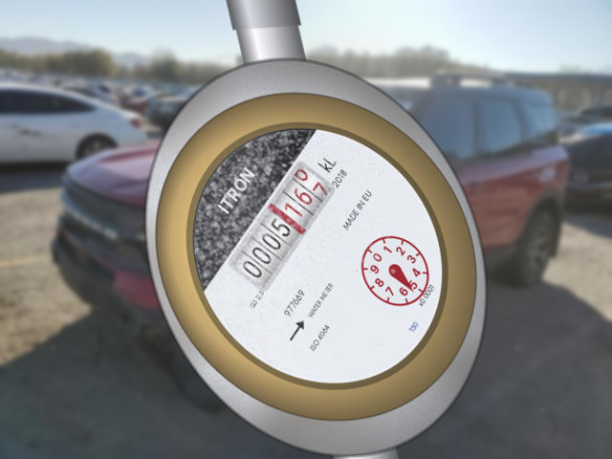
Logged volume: 5.1665 kL
